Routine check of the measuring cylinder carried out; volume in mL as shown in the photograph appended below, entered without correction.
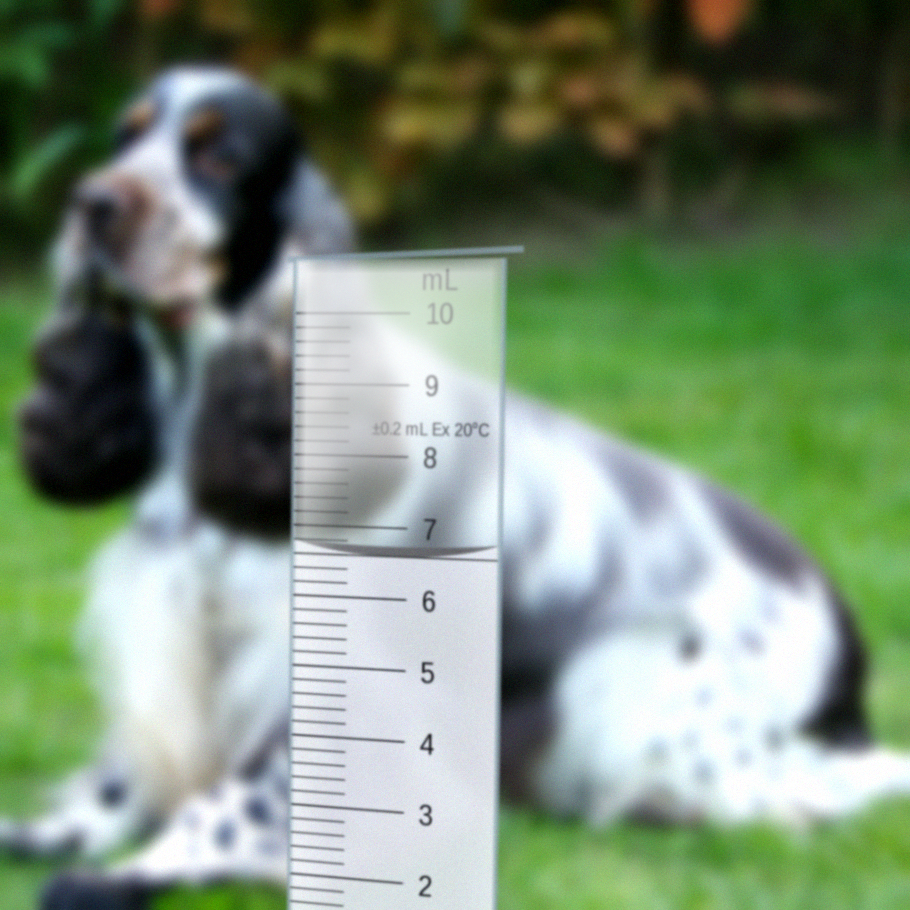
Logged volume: 6.6 mL
